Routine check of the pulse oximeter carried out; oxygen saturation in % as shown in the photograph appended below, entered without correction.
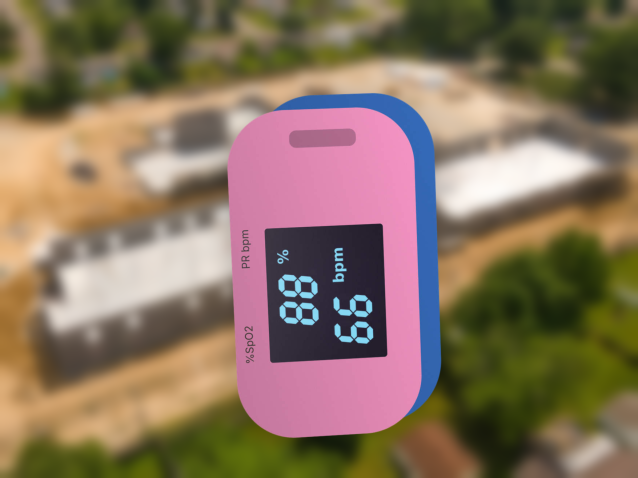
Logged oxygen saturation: 88 %
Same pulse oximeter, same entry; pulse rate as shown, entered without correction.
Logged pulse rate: 66 bpm
